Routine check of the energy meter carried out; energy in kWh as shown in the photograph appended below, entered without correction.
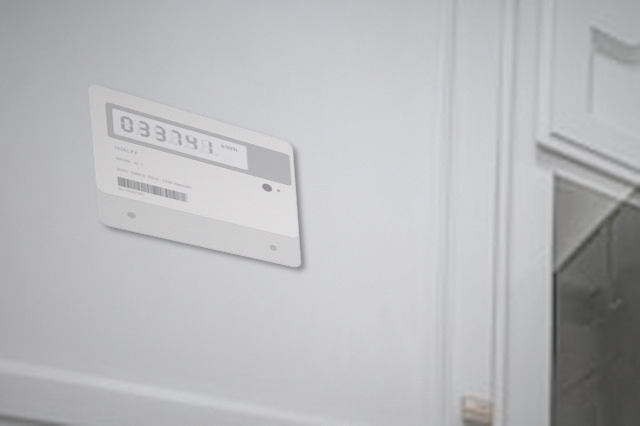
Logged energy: 33741 kWh
